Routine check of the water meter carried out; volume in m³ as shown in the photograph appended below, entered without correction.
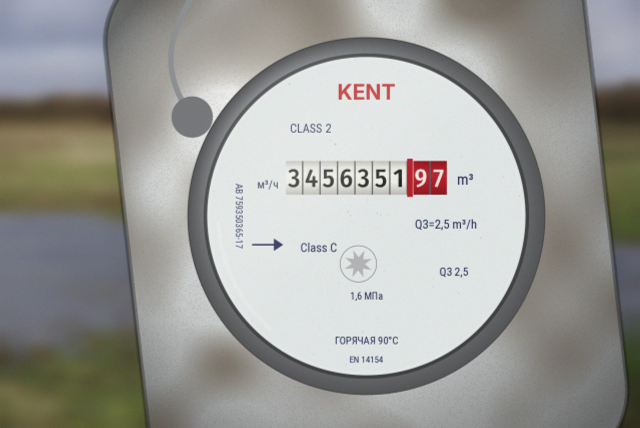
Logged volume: 3456351.97 m³
